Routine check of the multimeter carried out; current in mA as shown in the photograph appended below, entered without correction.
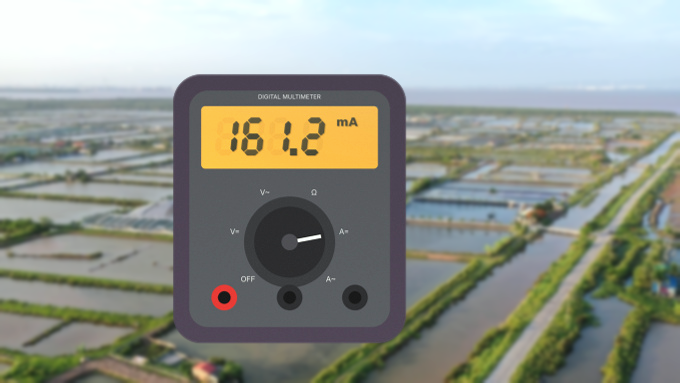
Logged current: 161.2 mA
